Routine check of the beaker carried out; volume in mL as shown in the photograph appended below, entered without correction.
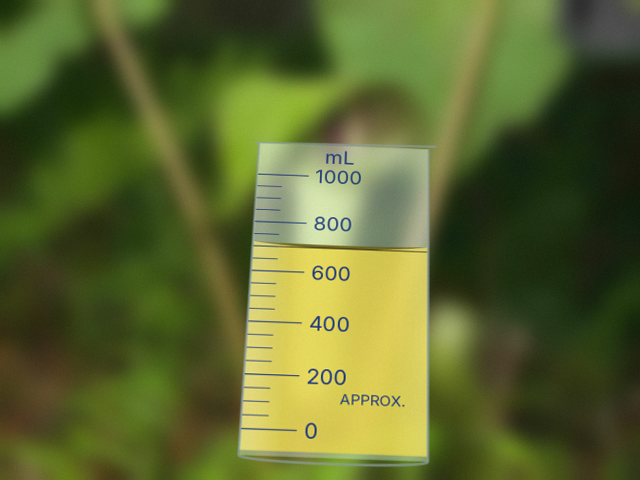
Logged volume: 700 mL
